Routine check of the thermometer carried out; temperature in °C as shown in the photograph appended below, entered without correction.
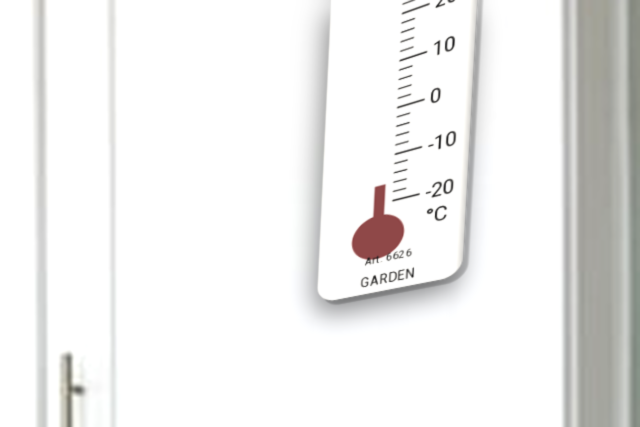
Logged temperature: -16 °C
